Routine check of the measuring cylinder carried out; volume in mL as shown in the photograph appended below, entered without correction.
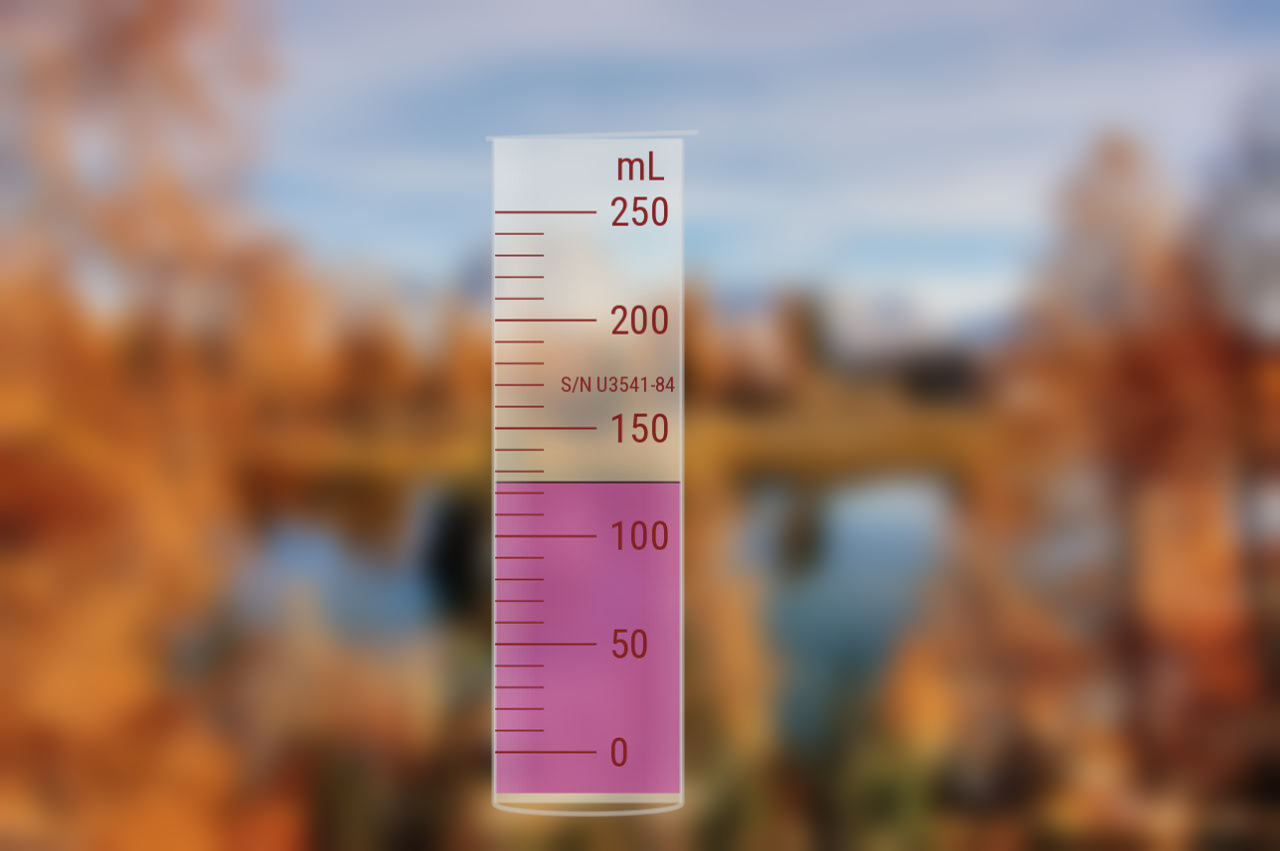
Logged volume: 125 mL
